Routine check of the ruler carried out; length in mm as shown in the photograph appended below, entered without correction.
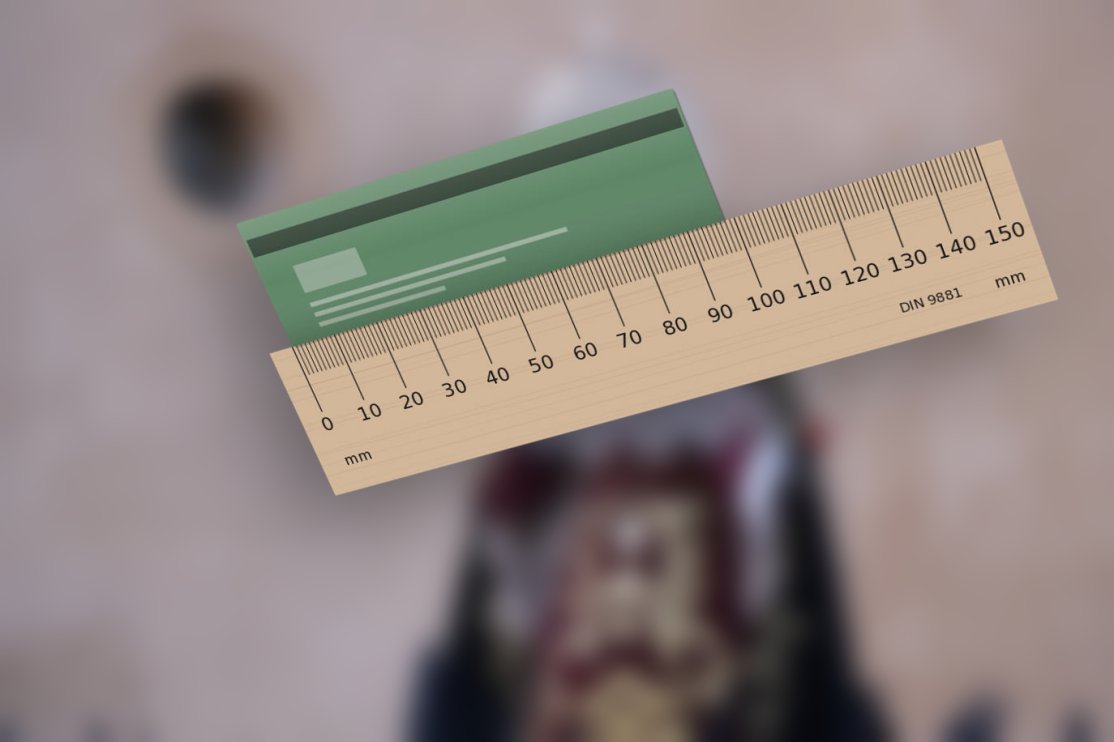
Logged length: 98 mm
